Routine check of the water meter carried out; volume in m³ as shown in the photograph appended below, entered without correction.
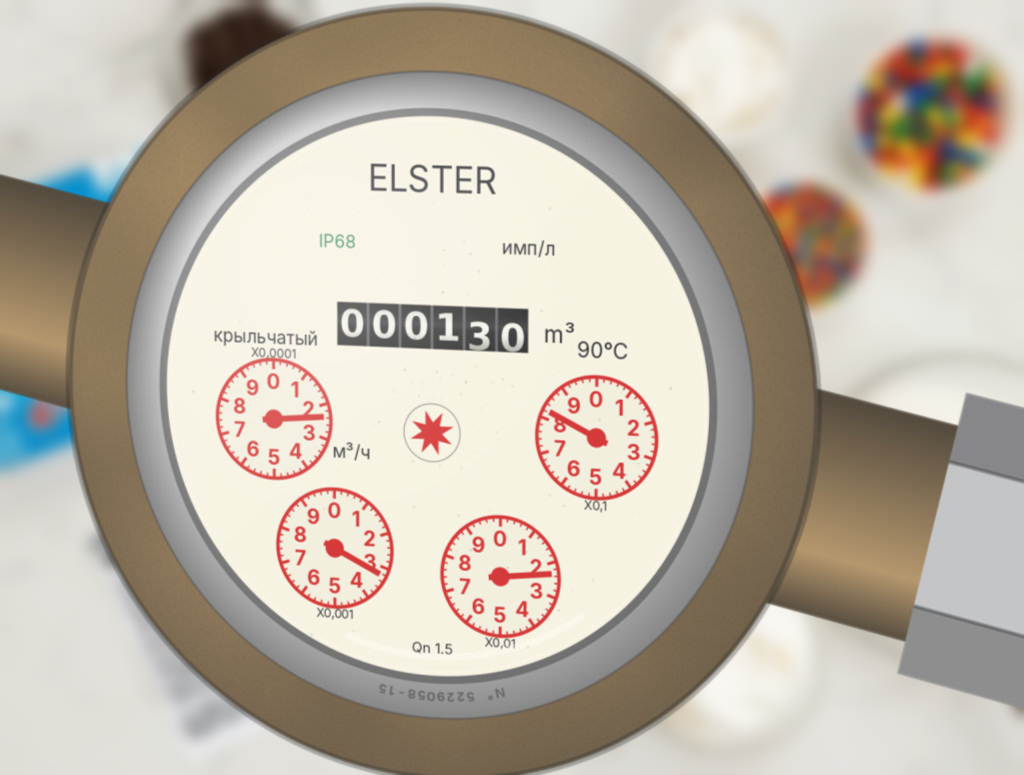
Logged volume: 129.8232 m³
